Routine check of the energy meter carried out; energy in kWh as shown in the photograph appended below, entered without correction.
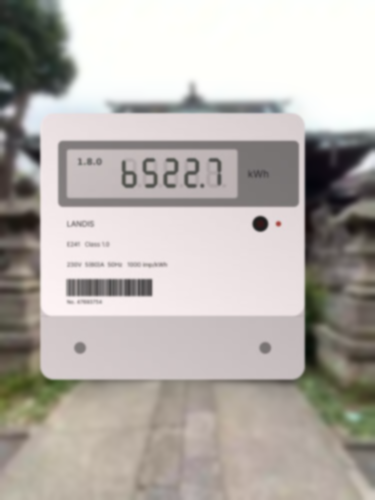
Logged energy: 6522.7 kWh
